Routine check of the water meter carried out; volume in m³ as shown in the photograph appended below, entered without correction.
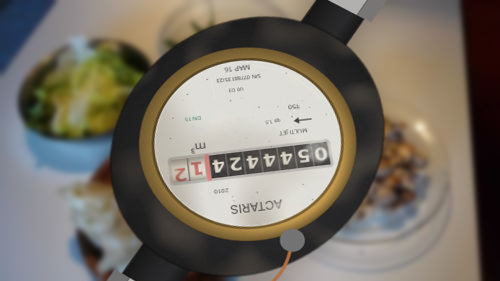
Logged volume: 544424.12 m³
